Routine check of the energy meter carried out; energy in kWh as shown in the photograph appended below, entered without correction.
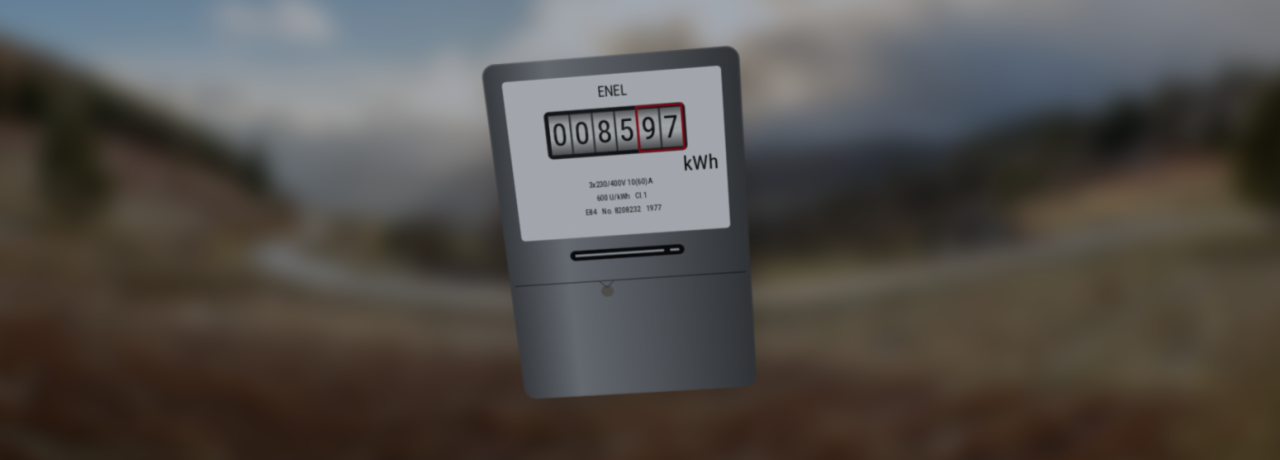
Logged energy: 85.97 kWh
